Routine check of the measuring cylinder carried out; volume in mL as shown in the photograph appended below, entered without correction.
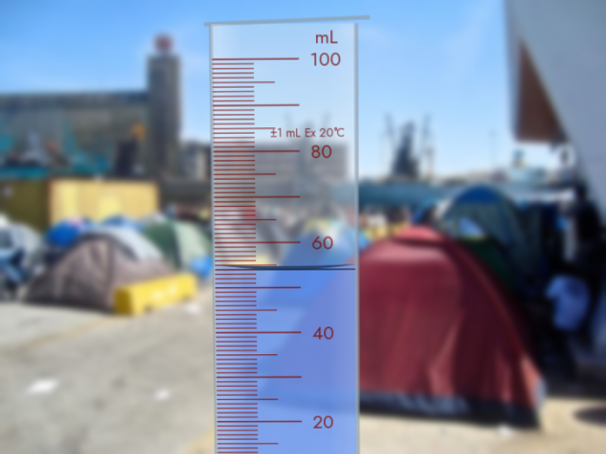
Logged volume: 54 mL
